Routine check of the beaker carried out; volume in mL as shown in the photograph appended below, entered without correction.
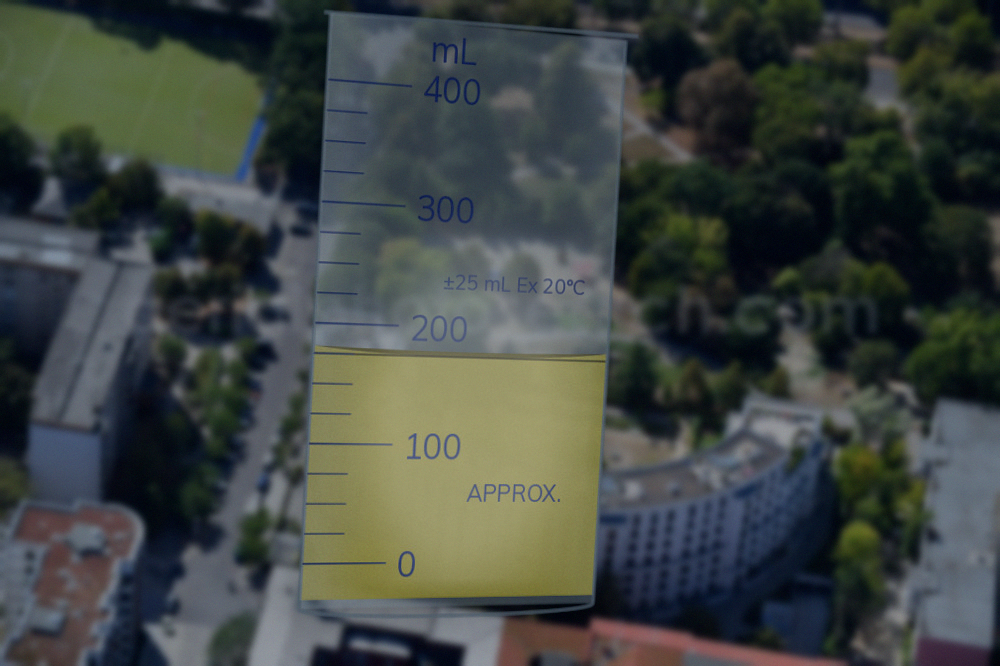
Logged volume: 175 mL
